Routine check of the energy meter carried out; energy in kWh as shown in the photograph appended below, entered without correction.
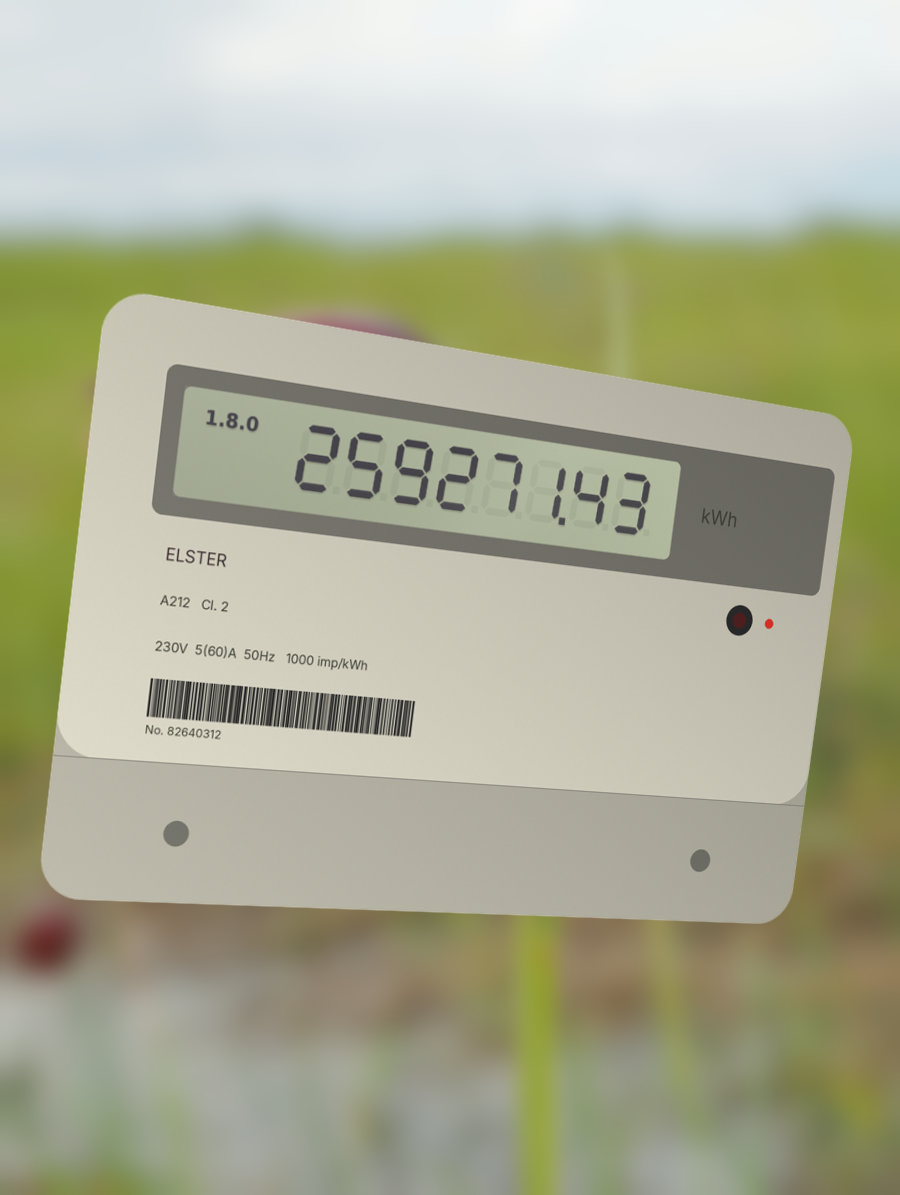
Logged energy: 259271.43 kWh
